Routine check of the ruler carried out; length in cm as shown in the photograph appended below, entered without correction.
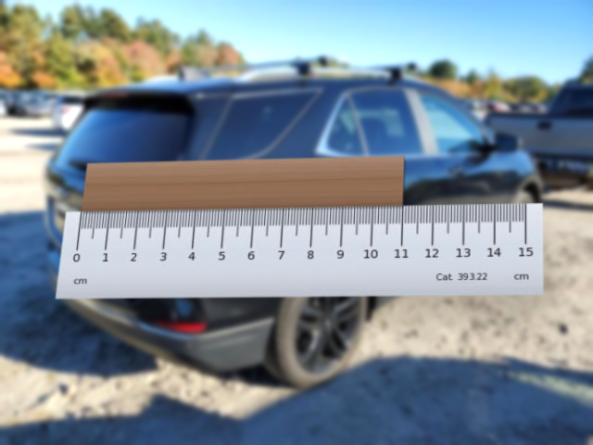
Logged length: 11 cm
